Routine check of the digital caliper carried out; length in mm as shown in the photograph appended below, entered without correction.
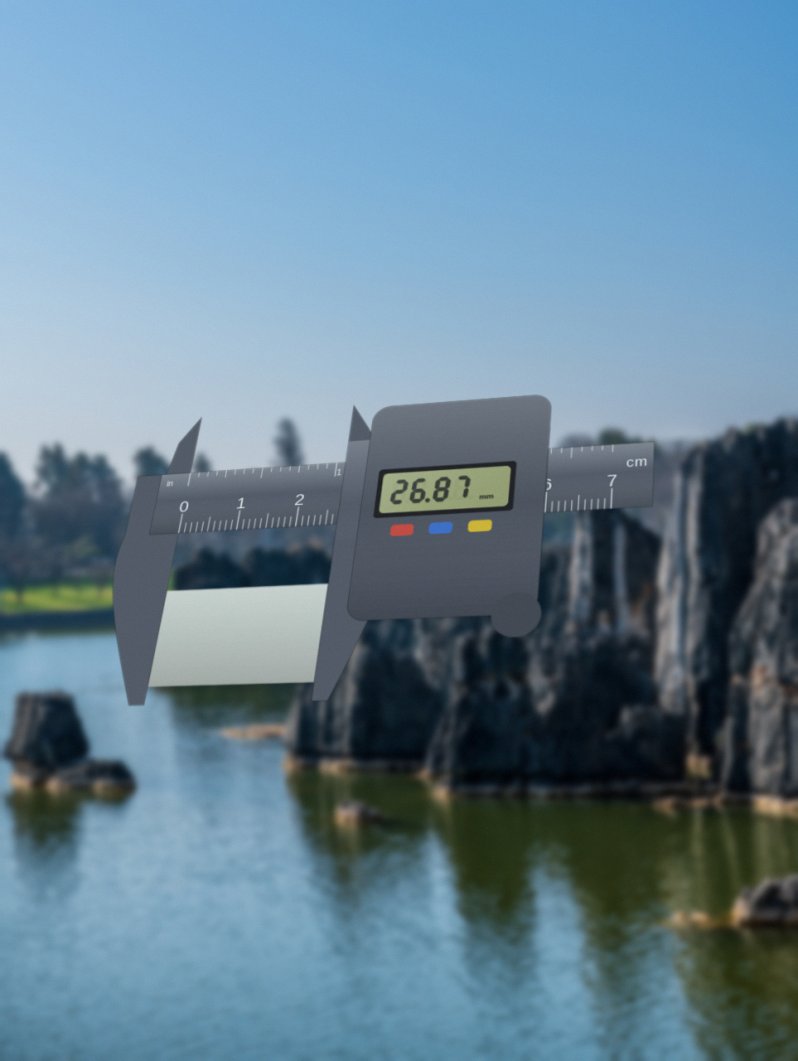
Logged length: 26.87 mm
